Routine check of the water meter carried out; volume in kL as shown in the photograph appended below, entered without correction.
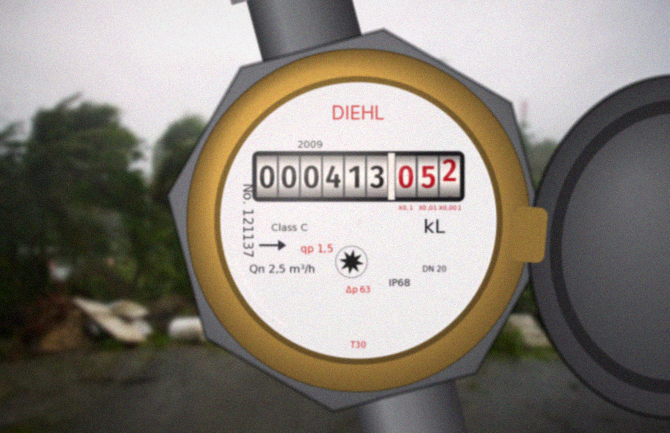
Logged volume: 413.052 kL
